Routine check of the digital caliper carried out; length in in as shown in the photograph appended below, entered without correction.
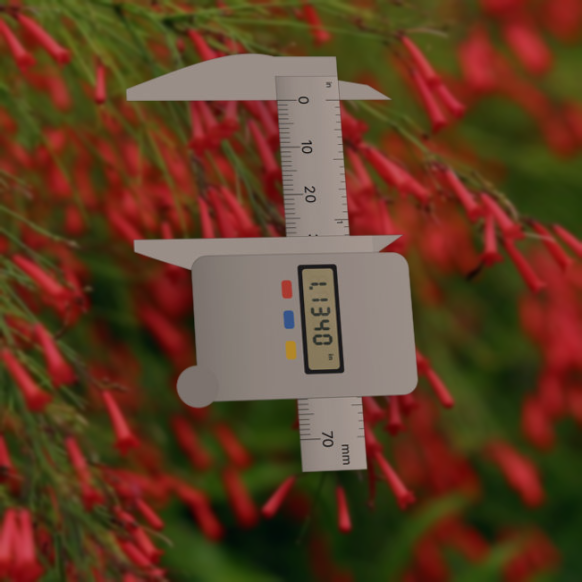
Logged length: 1.1340 in
